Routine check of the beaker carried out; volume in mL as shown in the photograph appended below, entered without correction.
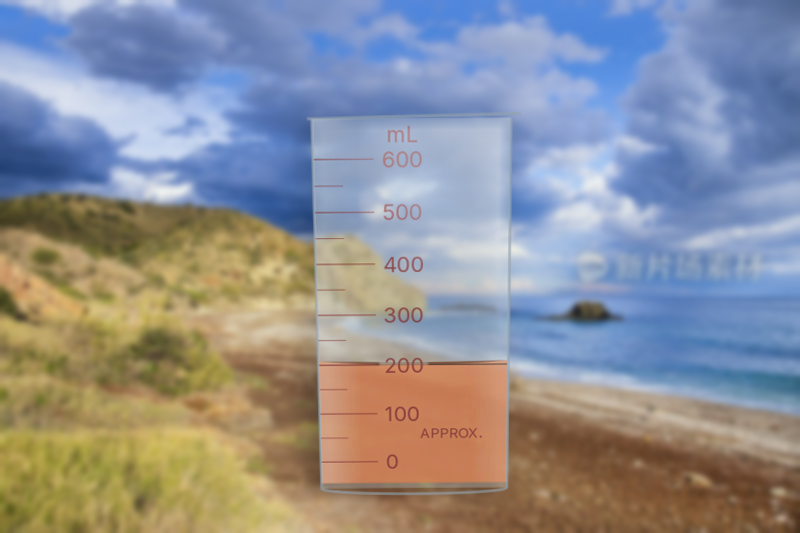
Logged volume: 200 mL
